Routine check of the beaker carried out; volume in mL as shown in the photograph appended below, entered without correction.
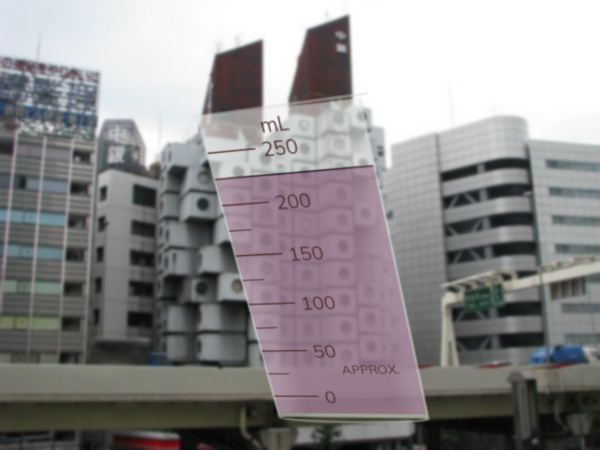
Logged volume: 225 mL
